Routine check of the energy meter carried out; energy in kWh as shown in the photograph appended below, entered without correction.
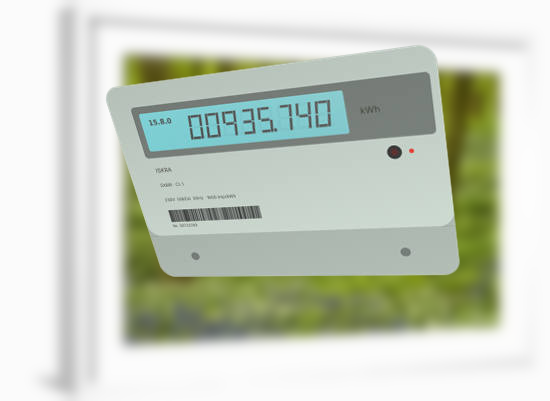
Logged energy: 935.740 kWh
